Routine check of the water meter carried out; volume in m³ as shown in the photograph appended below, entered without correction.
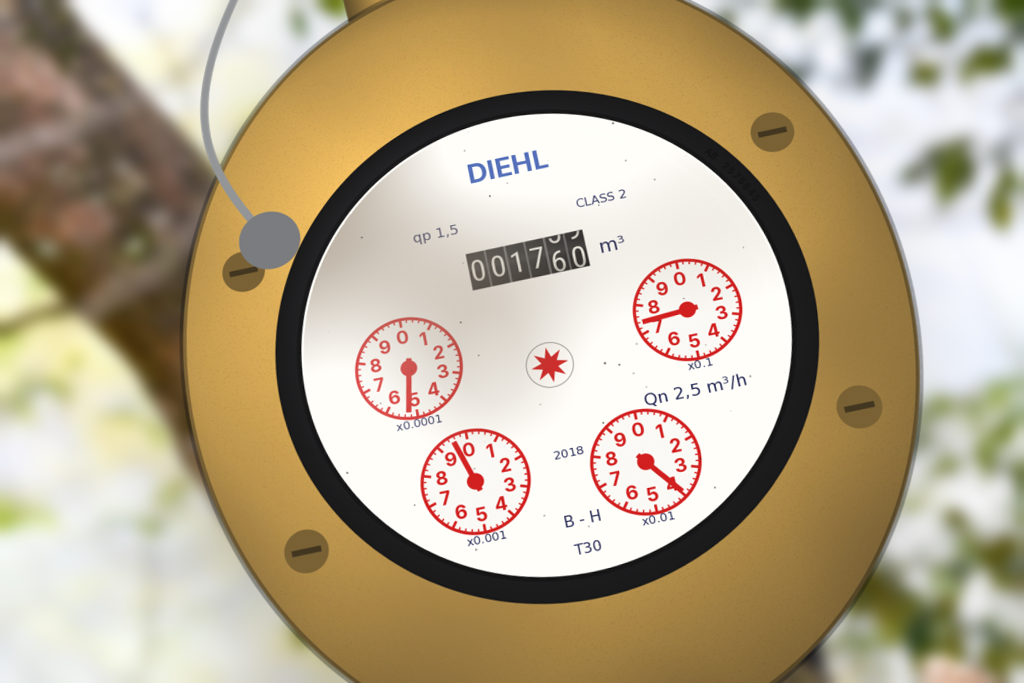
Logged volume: 1759.7395 m³
